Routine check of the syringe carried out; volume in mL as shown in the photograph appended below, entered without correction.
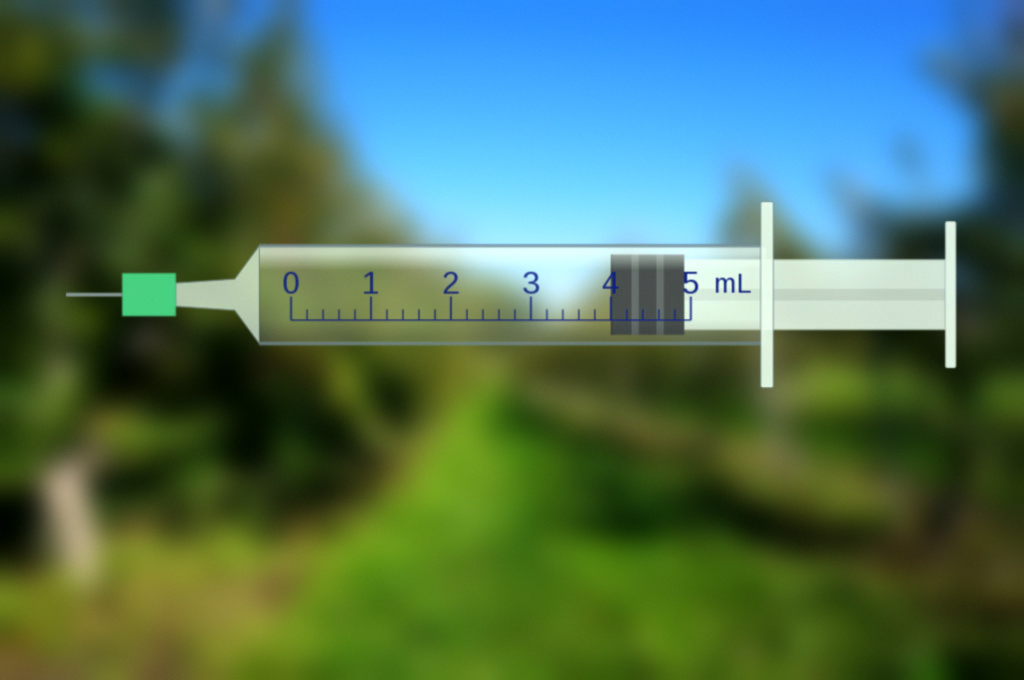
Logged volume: 4 mL
